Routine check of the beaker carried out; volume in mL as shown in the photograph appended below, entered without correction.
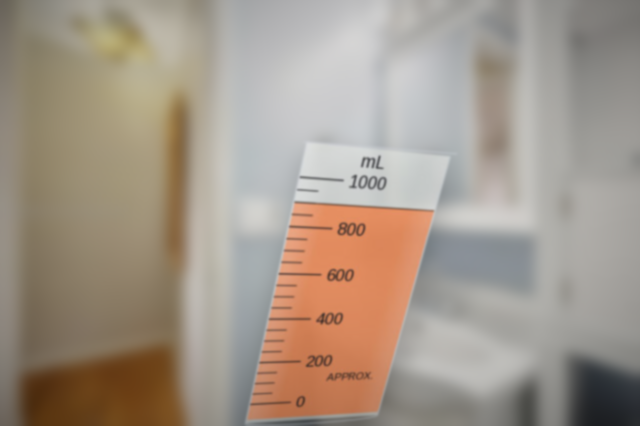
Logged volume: 900 mL
